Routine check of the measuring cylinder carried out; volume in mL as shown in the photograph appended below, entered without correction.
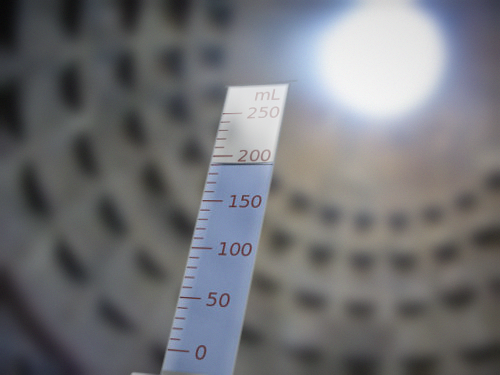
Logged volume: 190 mL
